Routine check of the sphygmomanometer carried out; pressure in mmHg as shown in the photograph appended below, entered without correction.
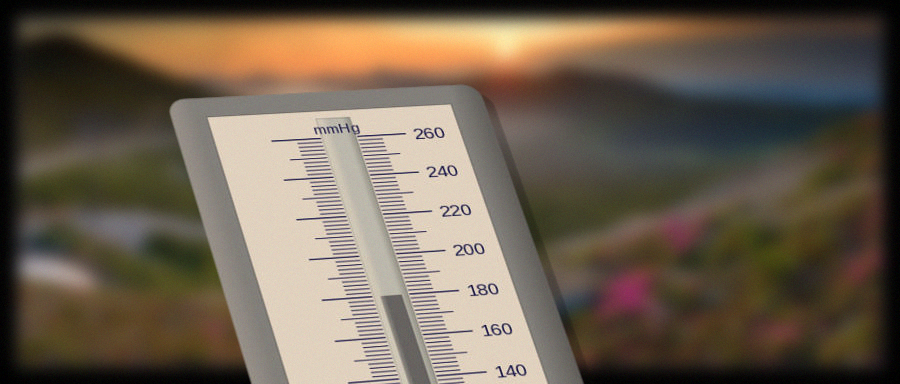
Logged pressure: 180 mmHg
